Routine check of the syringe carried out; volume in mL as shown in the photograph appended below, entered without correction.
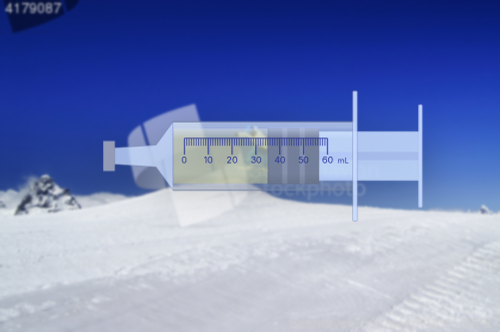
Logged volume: 35 mL
